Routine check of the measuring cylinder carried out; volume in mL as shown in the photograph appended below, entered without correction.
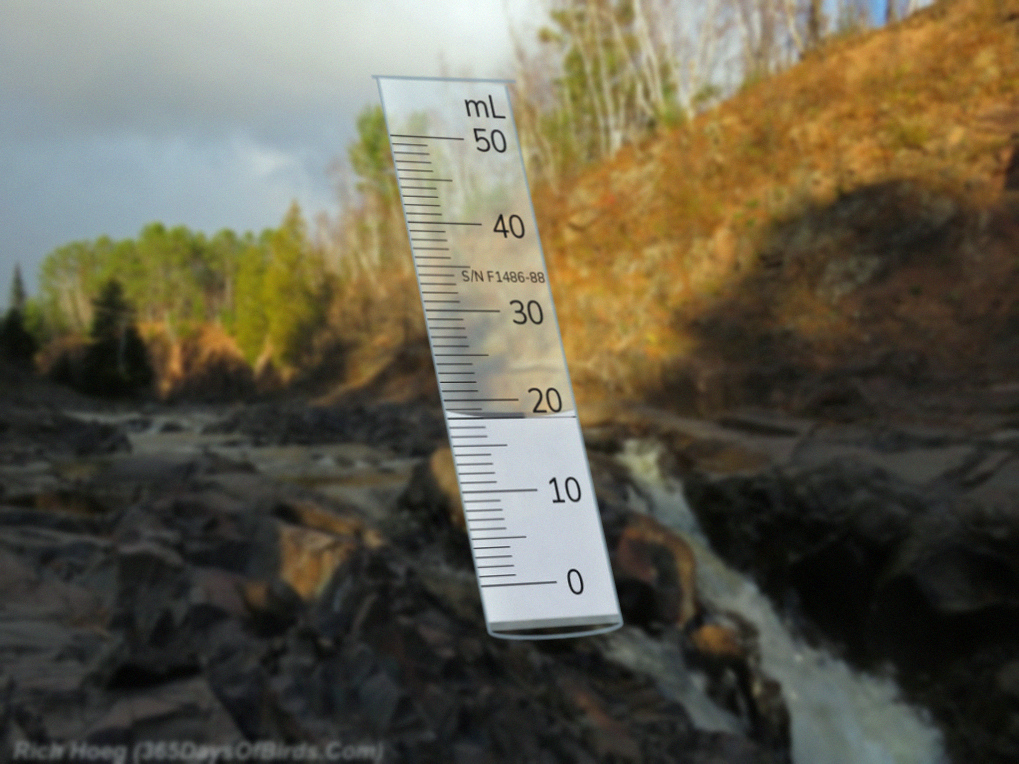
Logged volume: 18 mL
